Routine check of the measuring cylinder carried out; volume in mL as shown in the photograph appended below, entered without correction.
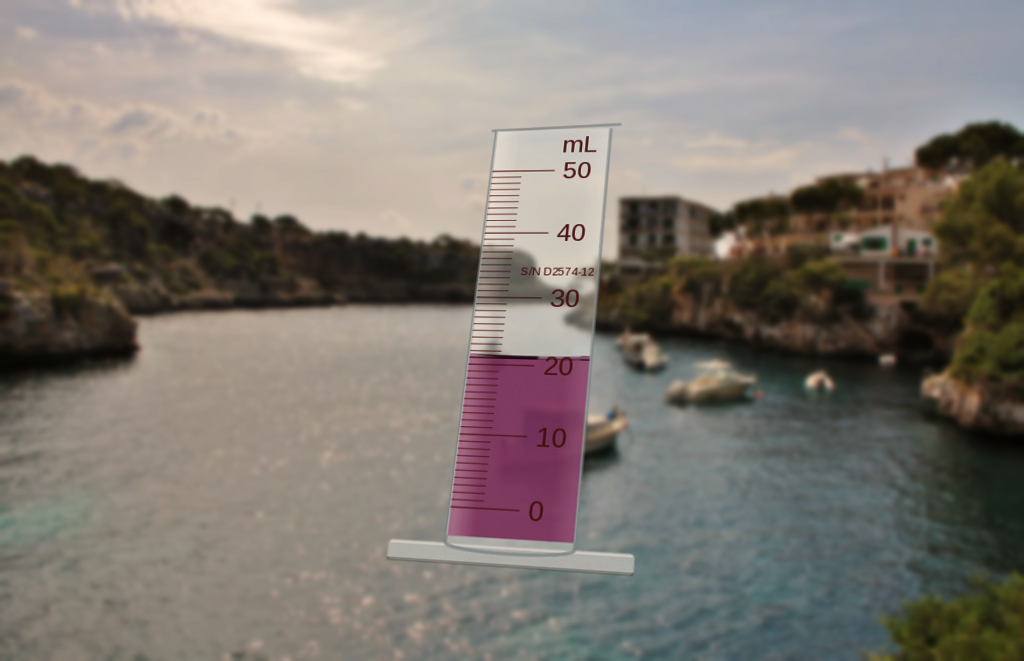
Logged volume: 21 mL
